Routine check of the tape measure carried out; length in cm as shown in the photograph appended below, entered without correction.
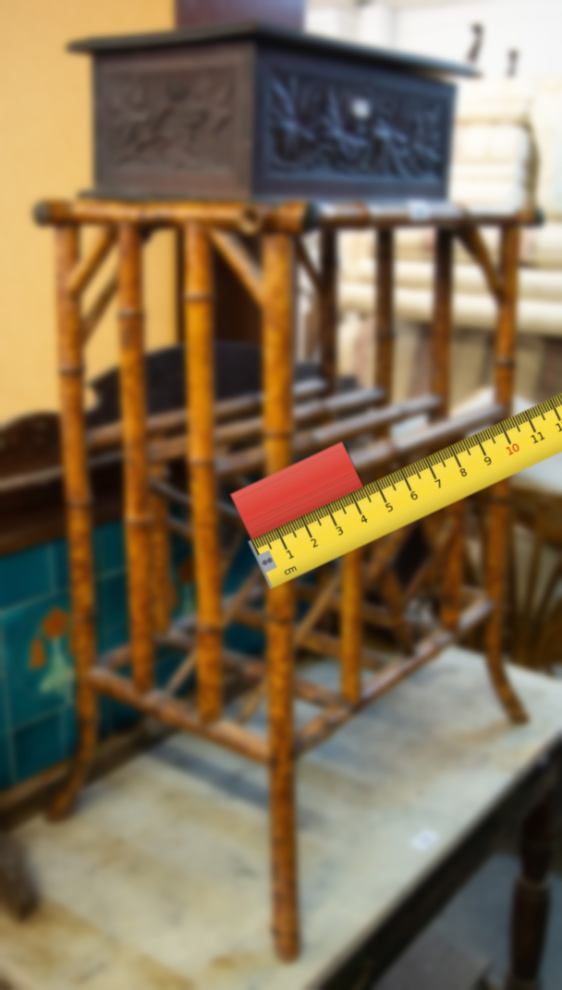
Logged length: 4.5 cm
